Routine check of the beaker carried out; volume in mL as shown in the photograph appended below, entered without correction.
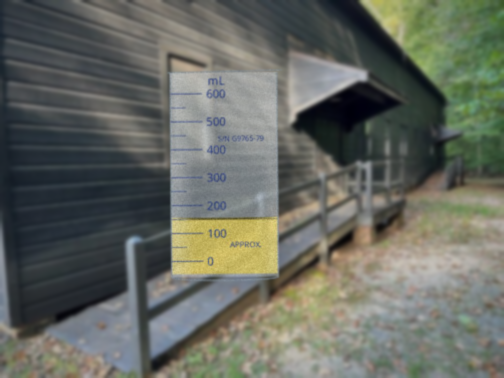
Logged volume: 150 mL
